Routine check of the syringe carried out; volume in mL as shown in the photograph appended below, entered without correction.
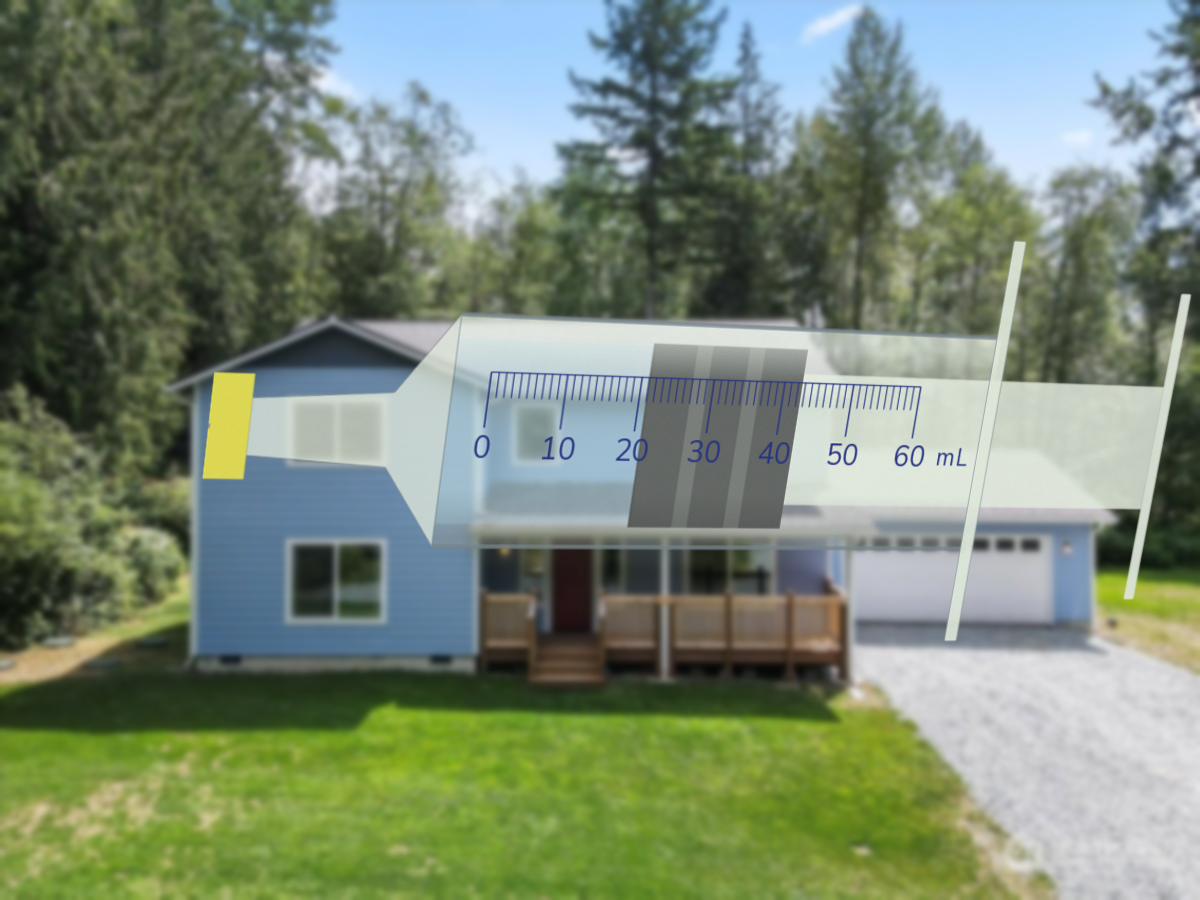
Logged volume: 21 mL
